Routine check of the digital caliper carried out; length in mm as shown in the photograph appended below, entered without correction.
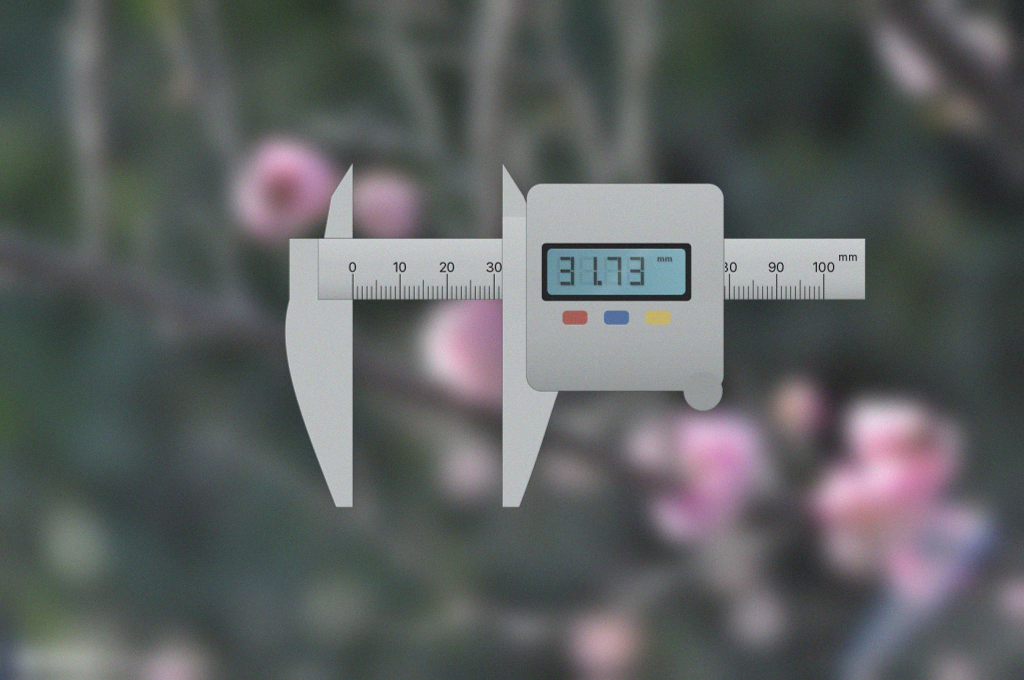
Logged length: 31.73 mm
